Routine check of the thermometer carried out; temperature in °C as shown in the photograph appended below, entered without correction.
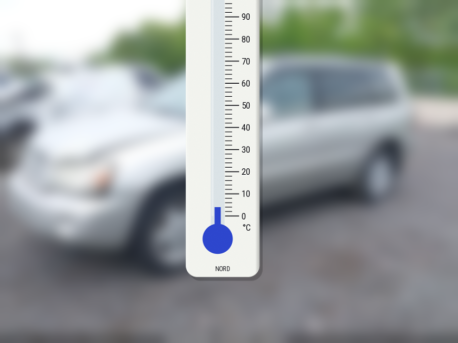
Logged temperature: 4 °C
